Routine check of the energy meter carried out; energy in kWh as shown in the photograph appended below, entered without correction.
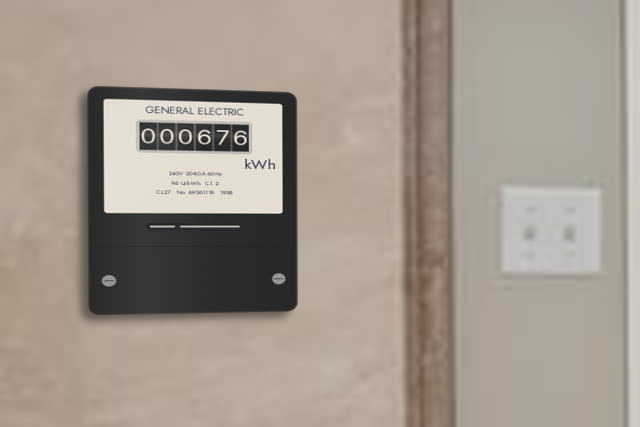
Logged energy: 676 kWh
